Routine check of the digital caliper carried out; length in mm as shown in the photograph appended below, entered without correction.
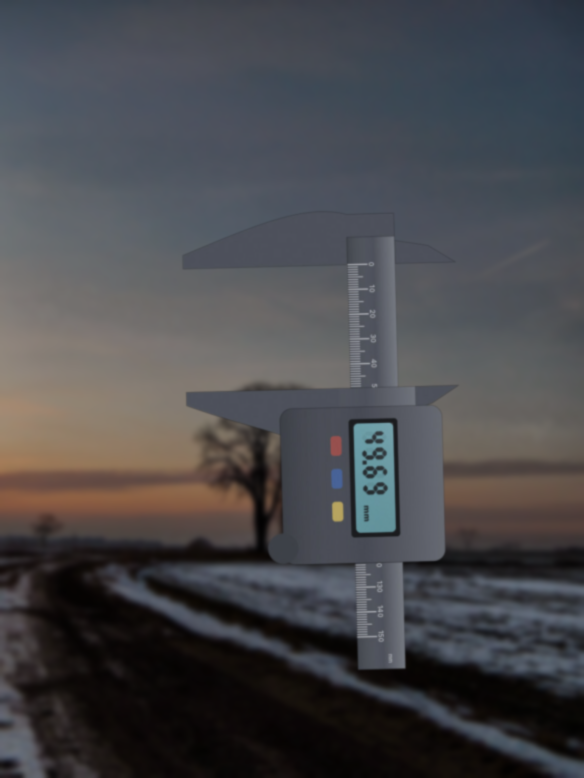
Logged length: 49.69 mm
